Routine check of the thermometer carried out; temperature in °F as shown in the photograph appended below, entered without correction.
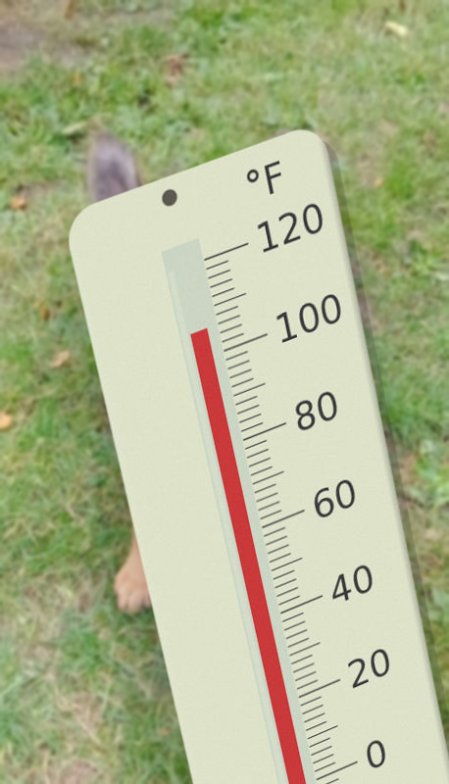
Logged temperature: 106 °F
